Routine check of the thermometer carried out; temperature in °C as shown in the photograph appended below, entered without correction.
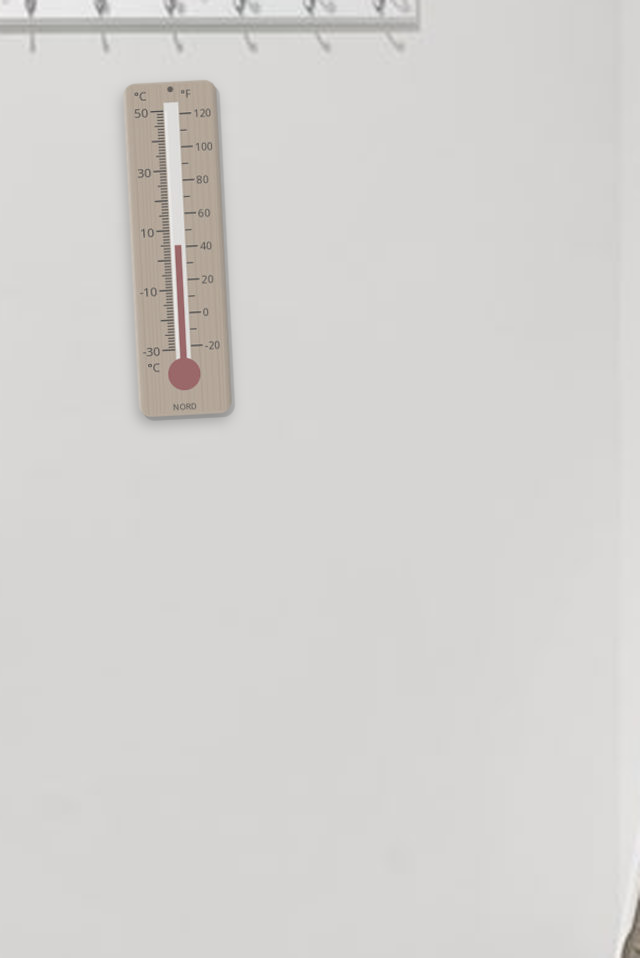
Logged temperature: 5 °C
